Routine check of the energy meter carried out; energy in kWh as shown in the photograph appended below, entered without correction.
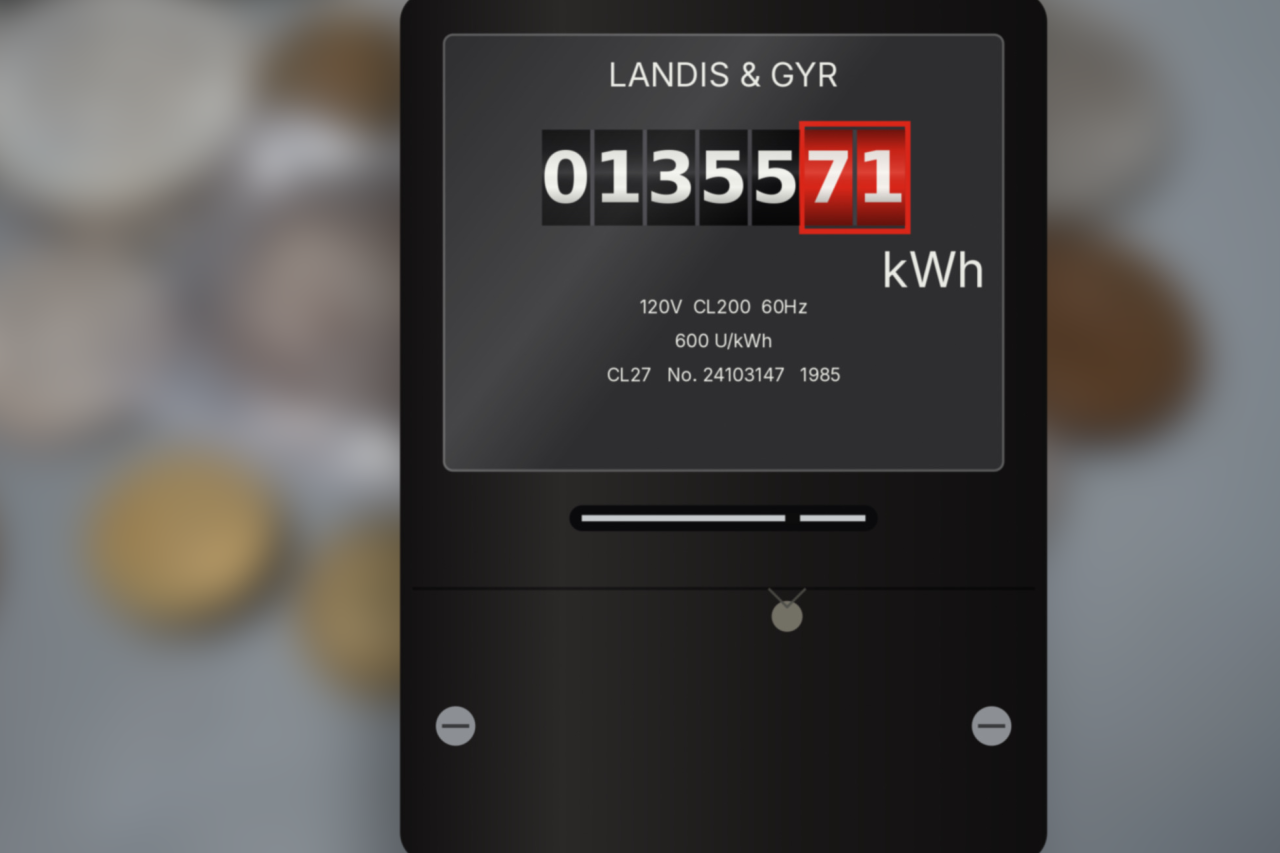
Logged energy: 1355.71 kWh
